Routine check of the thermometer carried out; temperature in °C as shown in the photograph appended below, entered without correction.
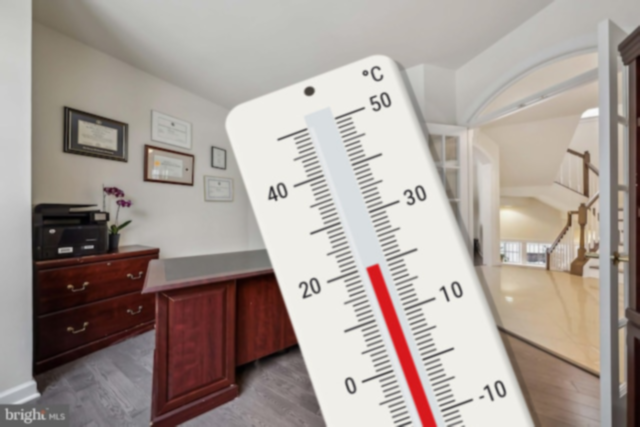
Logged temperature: 20 °C
